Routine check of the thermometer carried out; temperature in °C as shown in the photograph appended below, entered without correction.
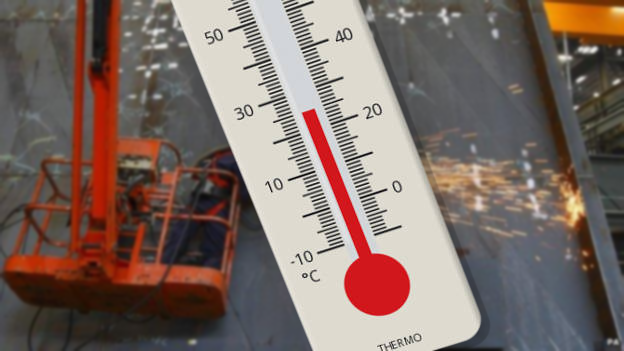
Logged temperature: 25 °C
